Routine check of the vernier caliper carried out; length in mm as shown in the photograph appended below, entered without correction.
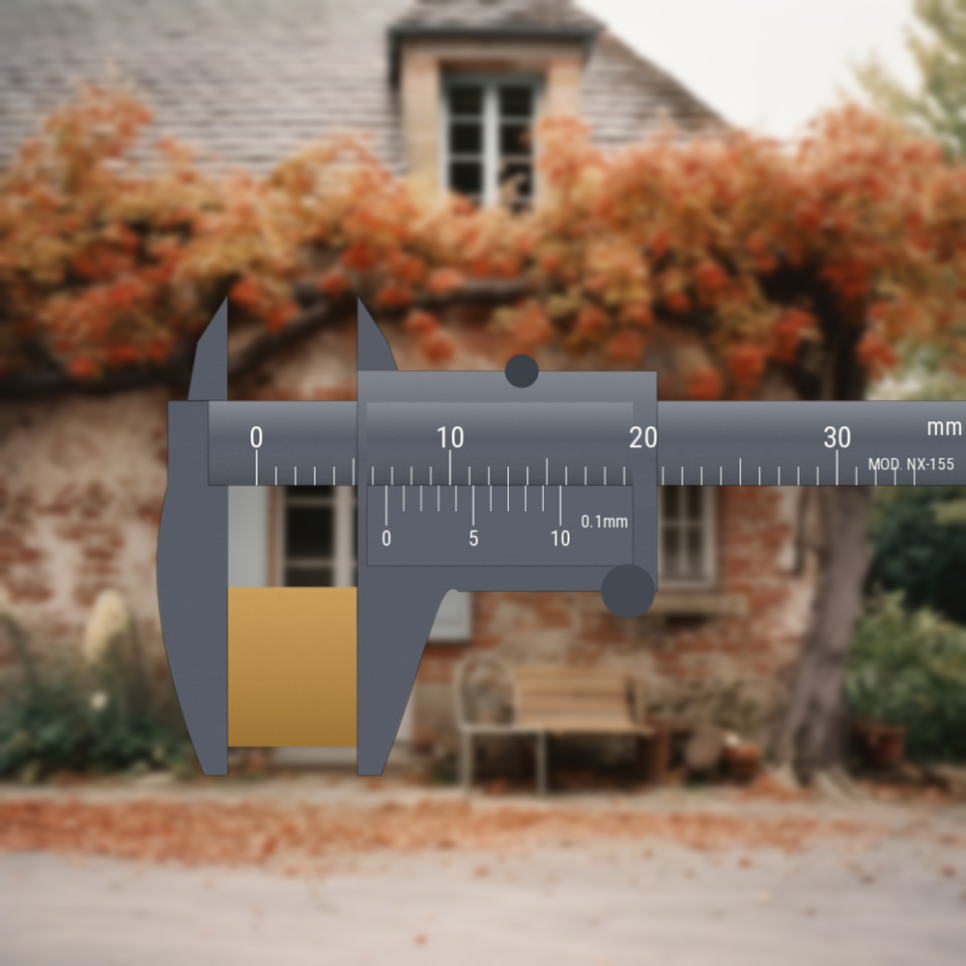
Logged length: 6.7 mm
